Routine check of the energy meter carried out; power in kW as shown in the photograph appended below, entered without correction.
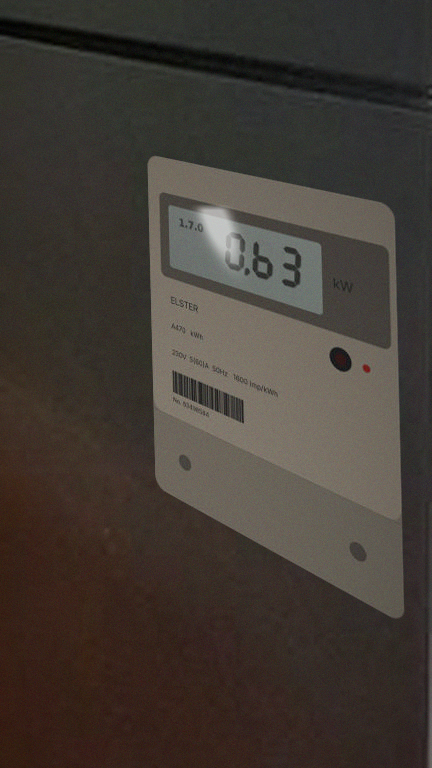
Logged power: 0.63 kW
